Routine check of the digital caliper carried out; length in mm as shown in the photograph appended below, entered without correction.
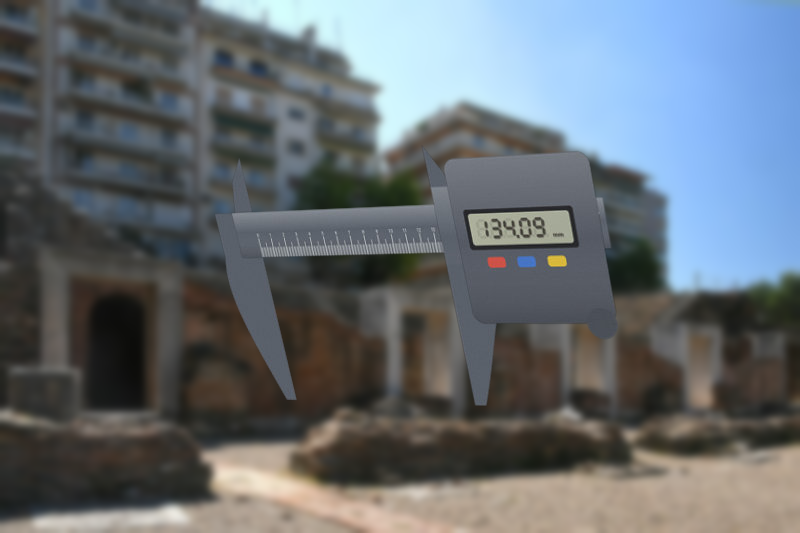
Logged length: 134.09 mm
